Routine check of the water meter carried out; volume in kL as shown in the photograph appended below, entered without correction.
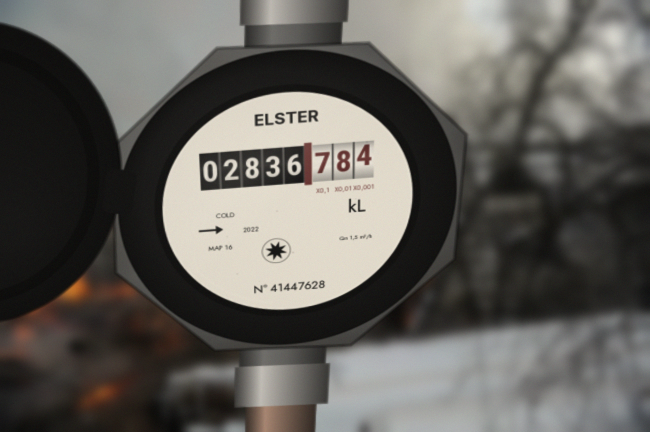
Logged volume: 2836.784 kL
